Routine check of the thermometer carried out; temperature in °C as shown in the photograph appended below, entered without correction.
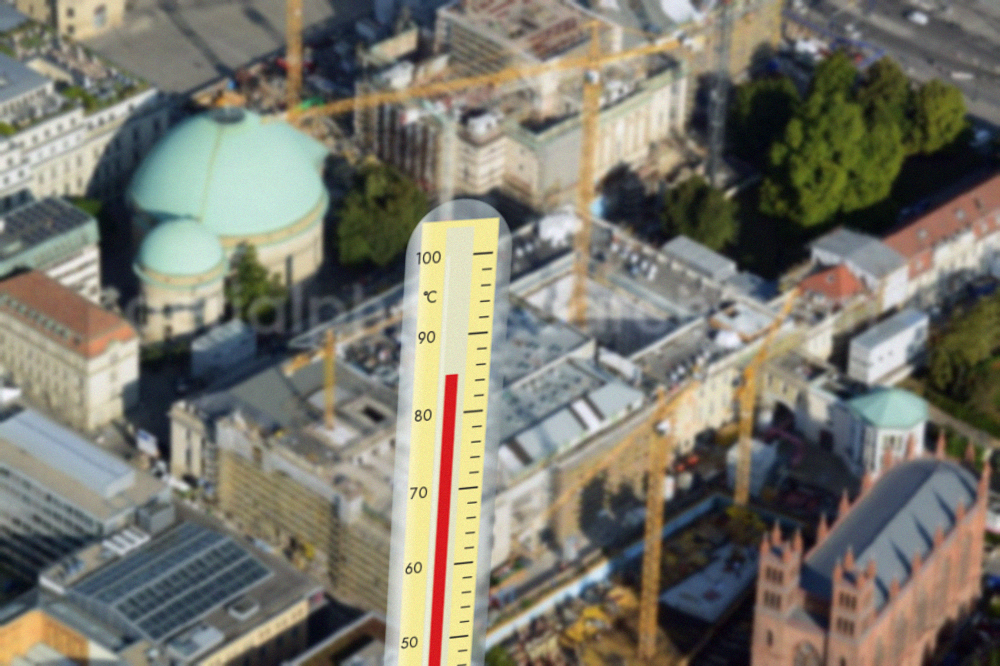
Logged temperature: 85 °C
